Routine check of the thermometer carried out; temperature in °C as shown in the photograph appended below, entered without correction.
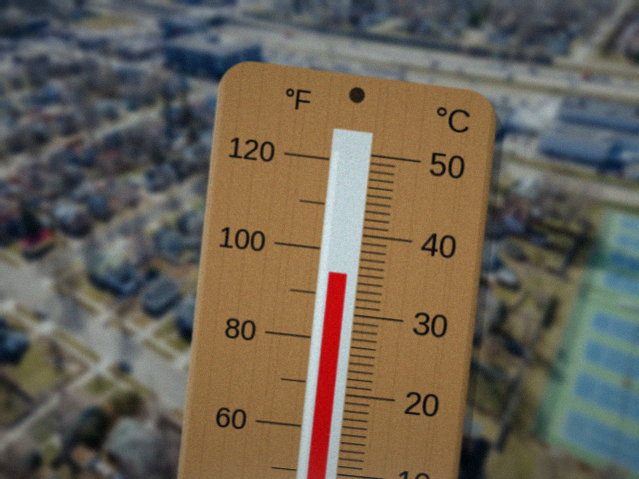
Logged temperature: 35 °C
